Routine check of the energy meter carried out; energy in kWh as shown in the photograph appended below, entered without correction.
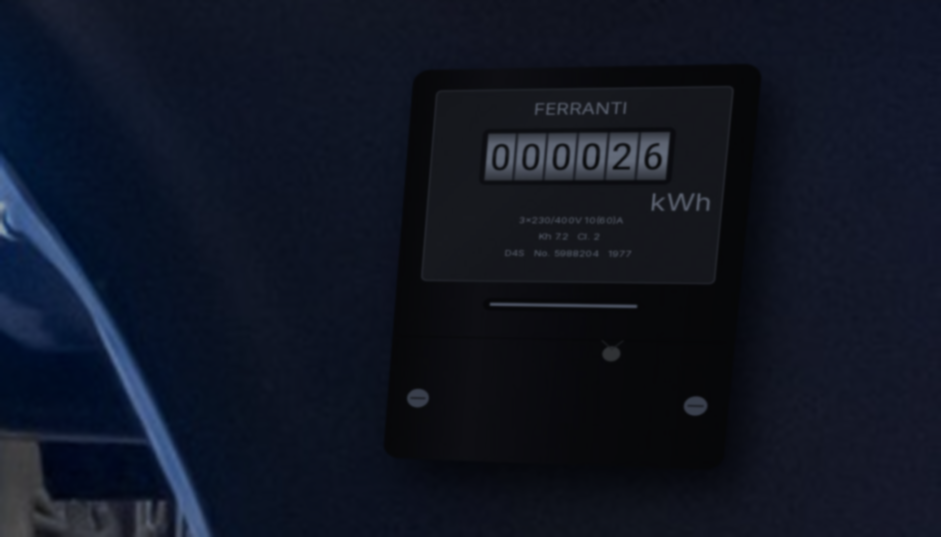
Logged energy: 26 kWh
